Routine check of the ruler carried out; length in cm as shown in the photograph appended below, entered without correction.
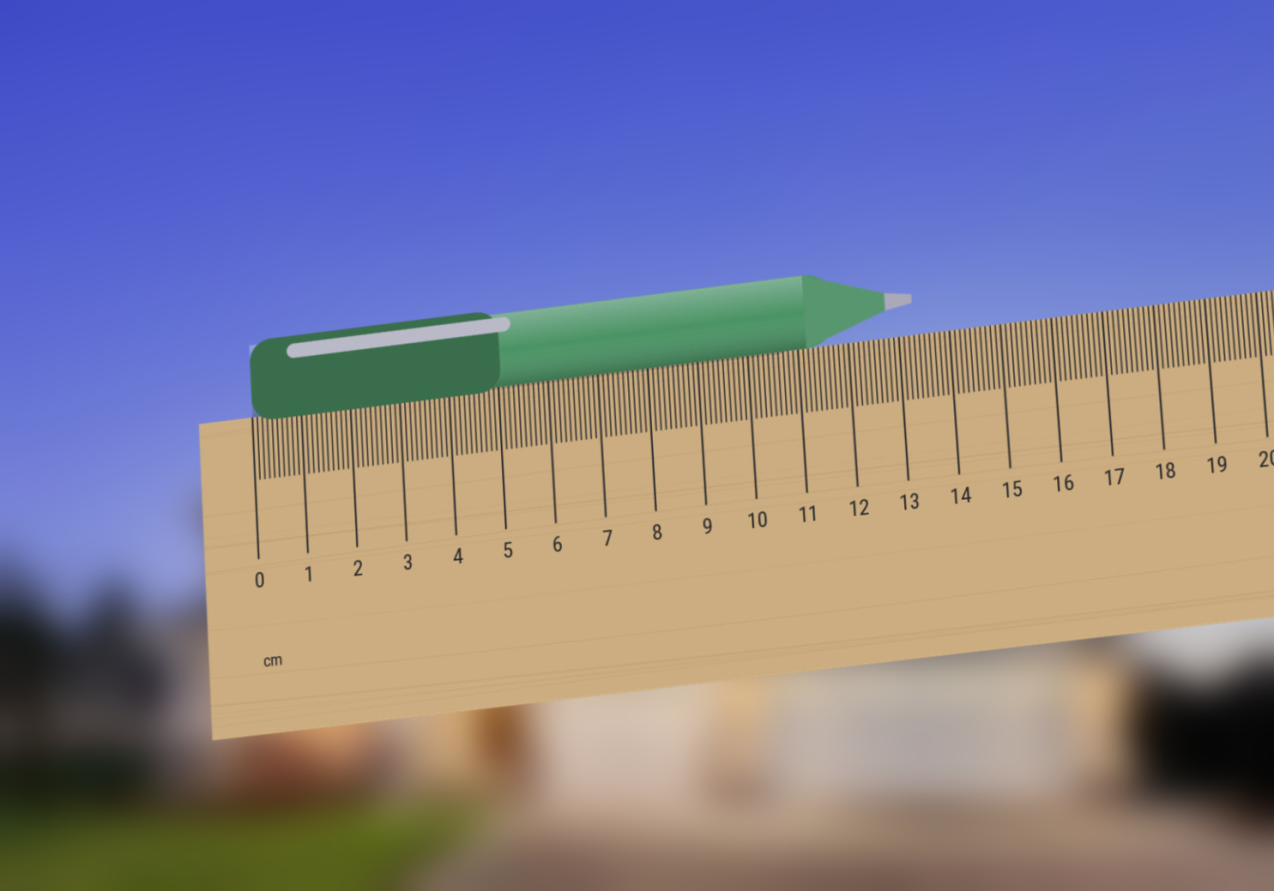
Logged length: 13.3 cm
